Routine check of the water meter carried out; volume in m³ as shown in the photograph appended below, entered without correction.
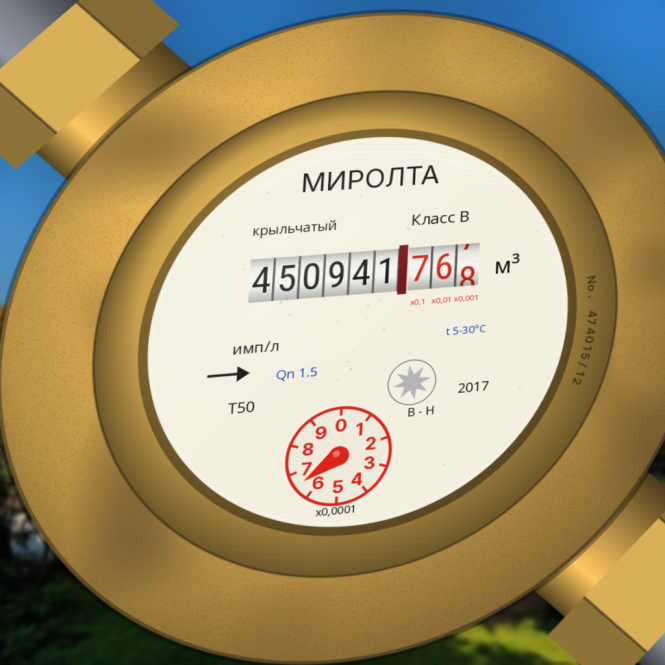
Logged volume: 450941.7676 m³
